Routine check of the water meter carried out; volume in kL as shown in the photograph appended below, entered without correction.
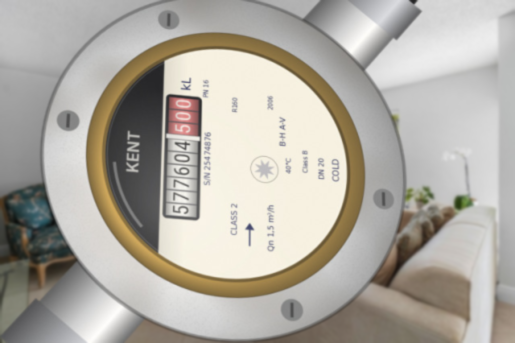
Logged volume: 577604.500 kL
